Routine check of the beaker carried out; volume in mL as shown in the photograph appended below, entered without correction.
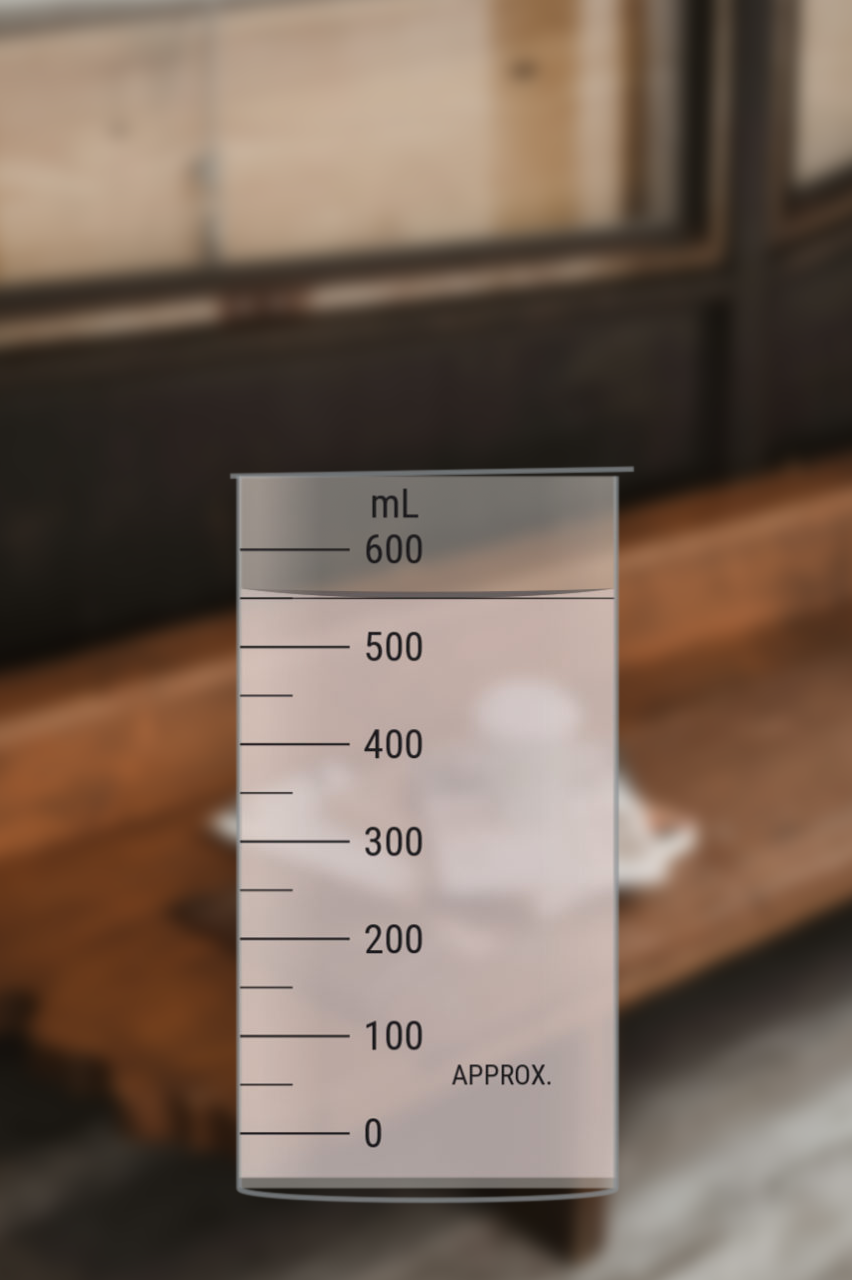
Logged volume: 550 mL
